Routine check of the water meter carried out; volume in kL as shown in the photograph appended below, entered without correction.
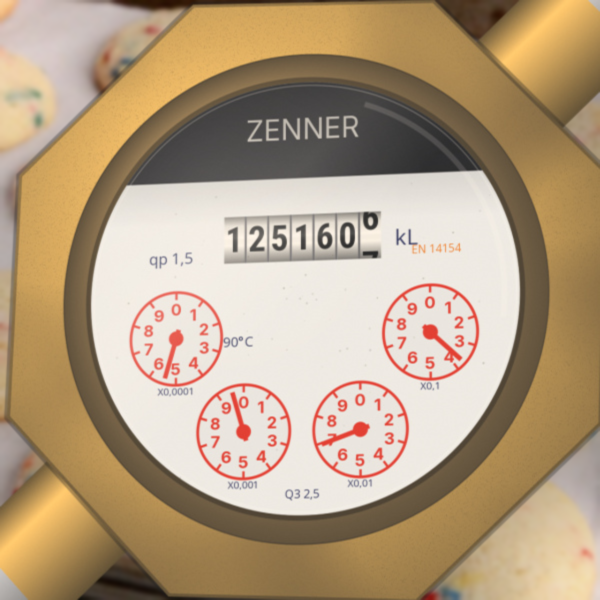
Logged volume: 1251606.3695 kL
